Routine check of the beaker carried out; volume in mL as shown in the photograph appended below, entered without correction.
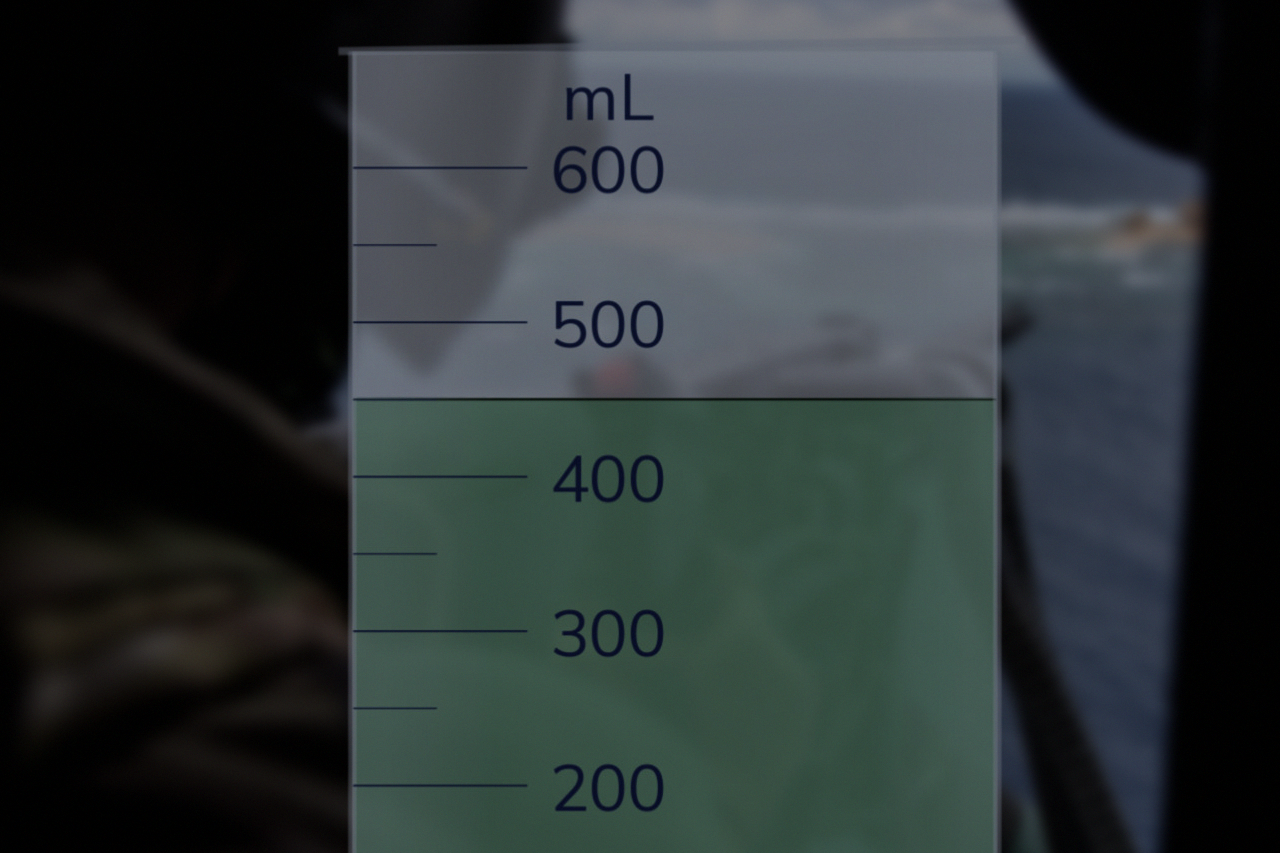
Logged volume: 450 mL
